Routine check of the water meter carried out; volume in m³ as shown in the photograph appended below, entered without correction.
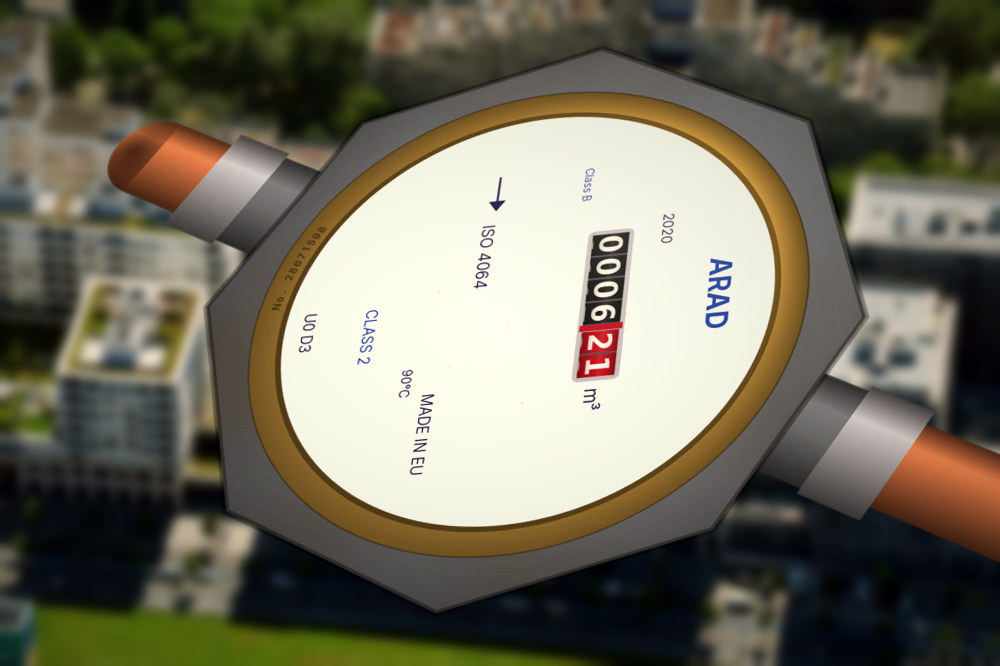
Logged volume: 6.21 m³
